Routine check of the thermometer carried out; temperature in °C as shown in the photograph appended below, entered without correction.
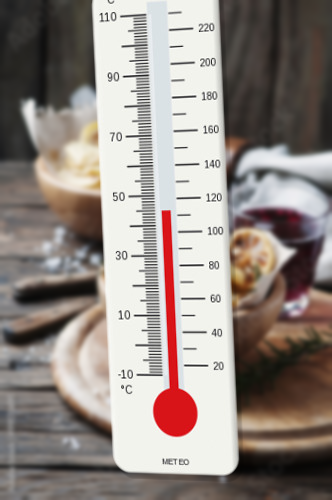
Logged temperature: 45 °C
